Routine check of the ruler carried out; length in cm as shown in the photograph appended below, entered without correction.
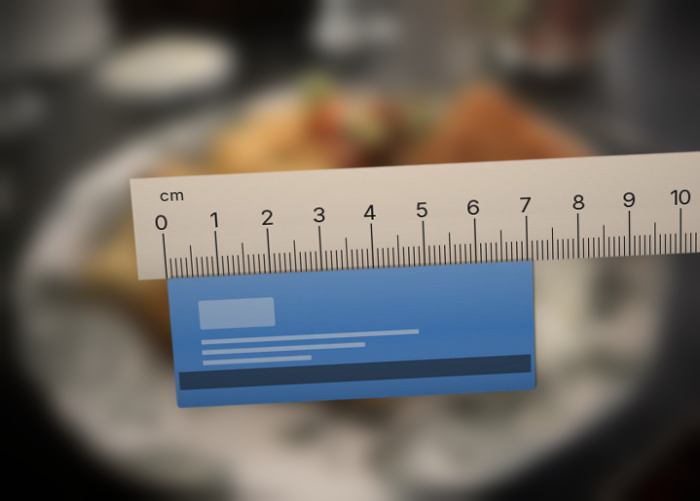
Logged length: 7.1 cm
